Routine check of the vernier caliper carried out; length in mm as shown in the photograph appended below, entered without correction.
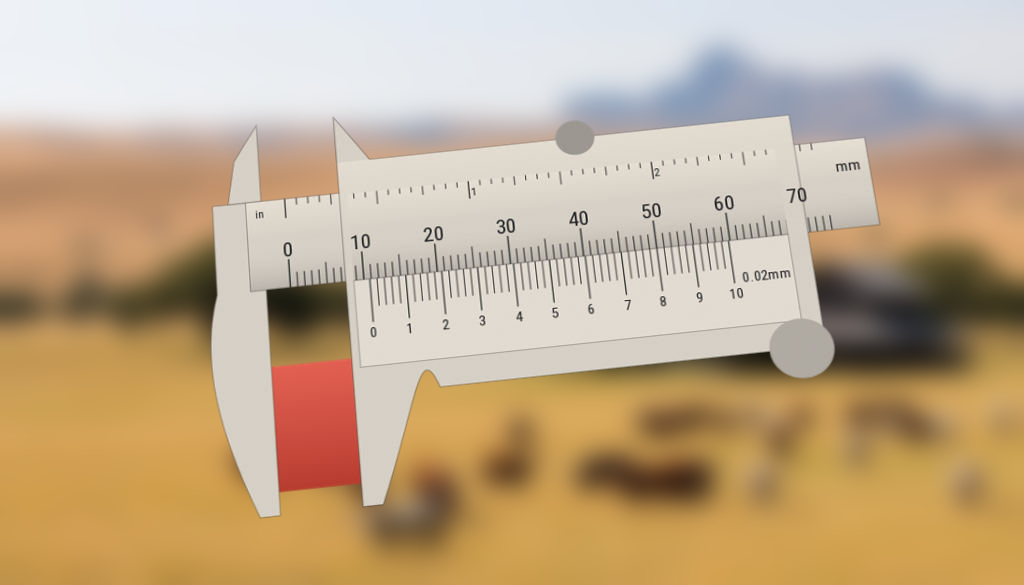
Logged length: 10.8 mm
